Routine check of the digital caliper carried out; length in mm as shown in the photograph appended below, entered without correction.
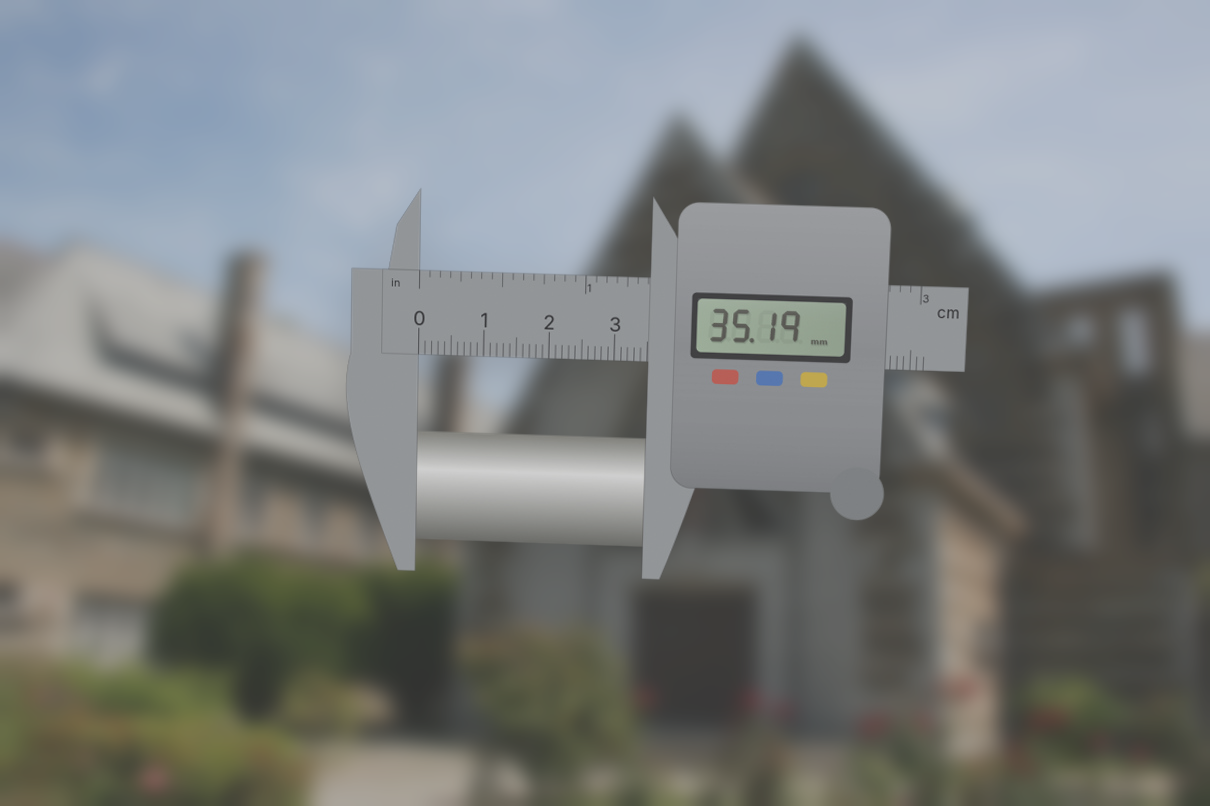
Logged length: 35.19 mm
